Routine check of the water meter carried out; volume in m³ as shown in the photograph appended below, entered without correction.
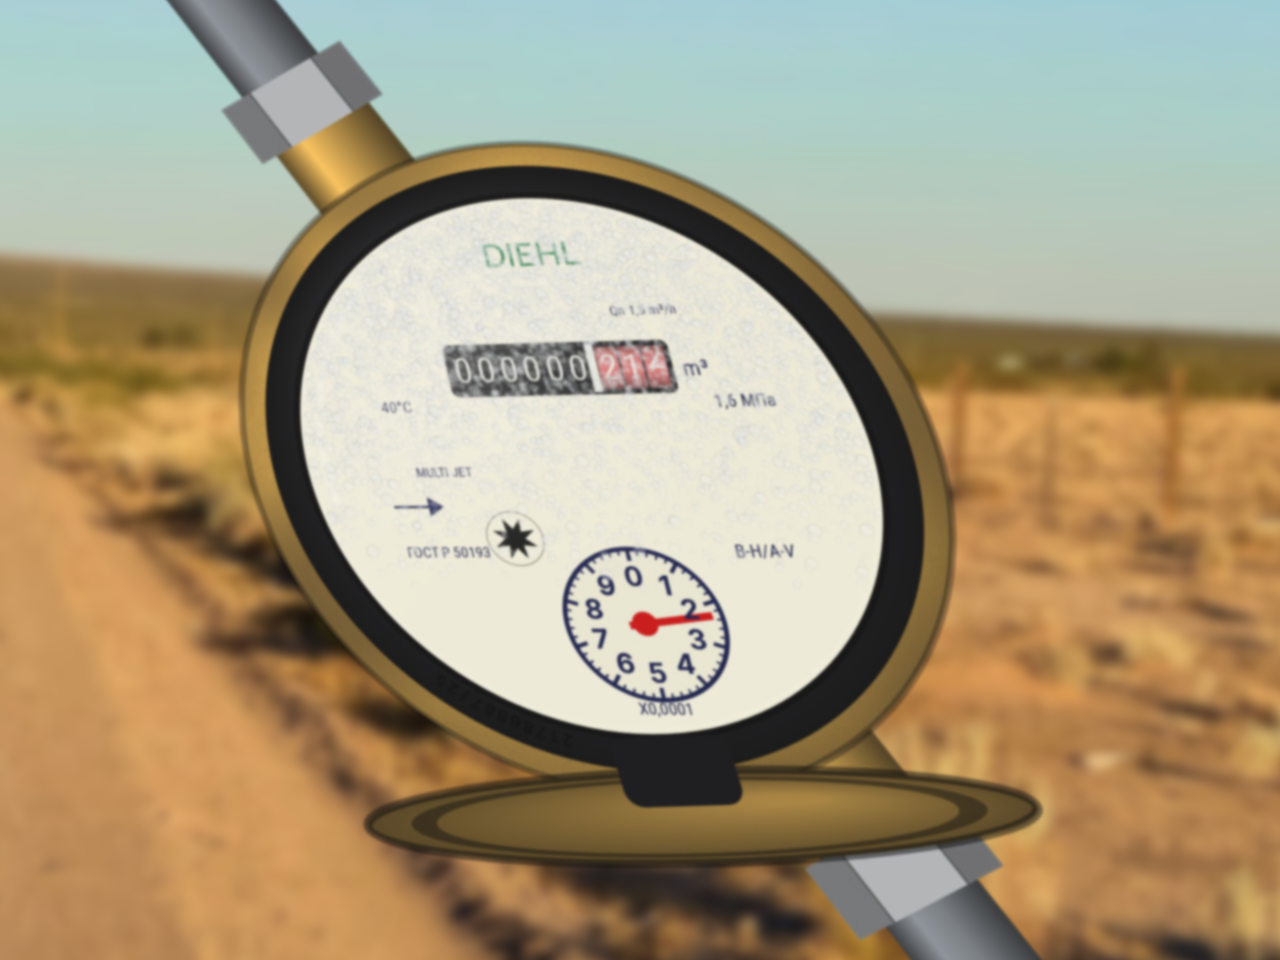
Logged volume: 0.2122 m³
